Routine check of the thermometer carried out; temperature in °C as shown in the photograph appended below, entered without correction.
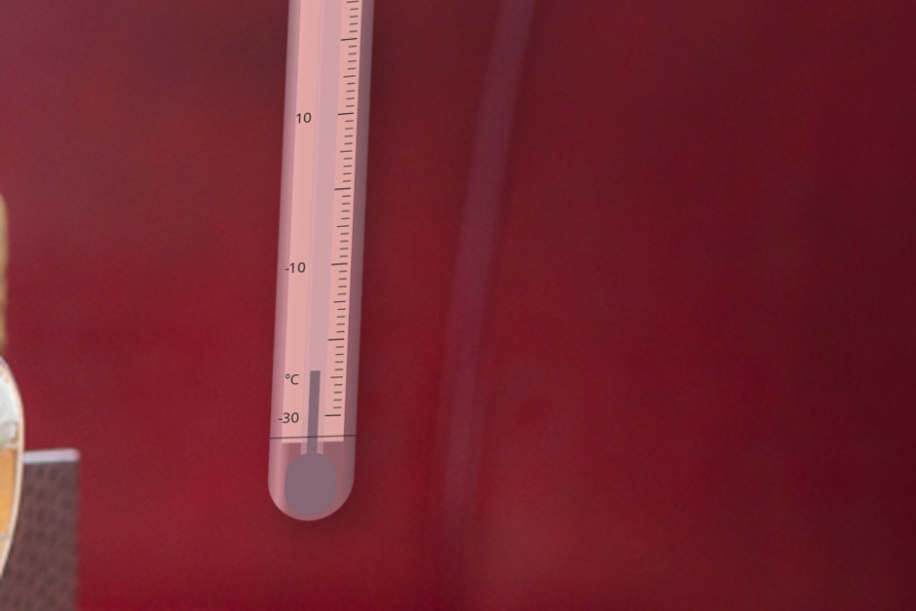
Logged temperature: -24 °C
